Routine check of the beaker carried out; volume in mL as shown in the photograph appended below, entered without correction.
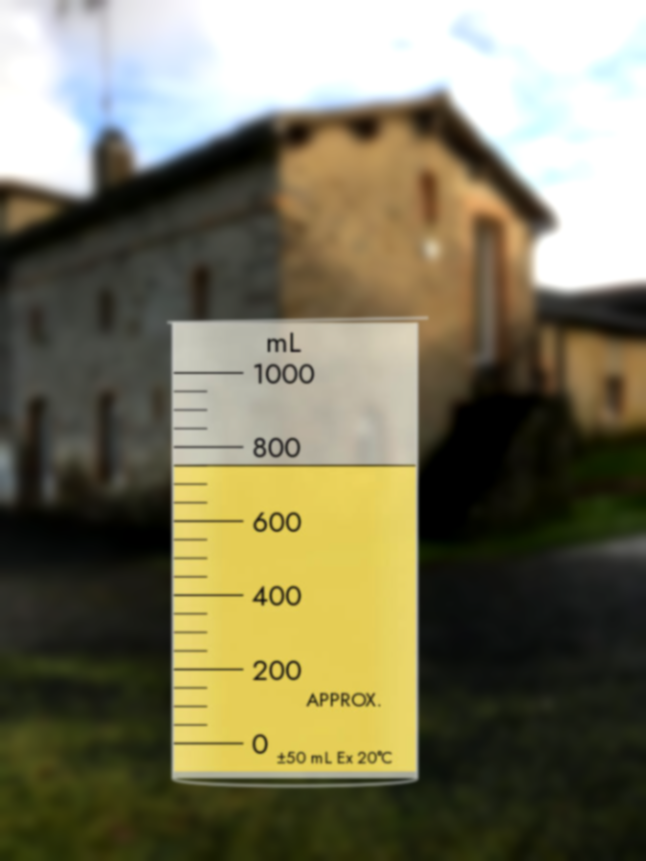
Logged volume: 750 mL
